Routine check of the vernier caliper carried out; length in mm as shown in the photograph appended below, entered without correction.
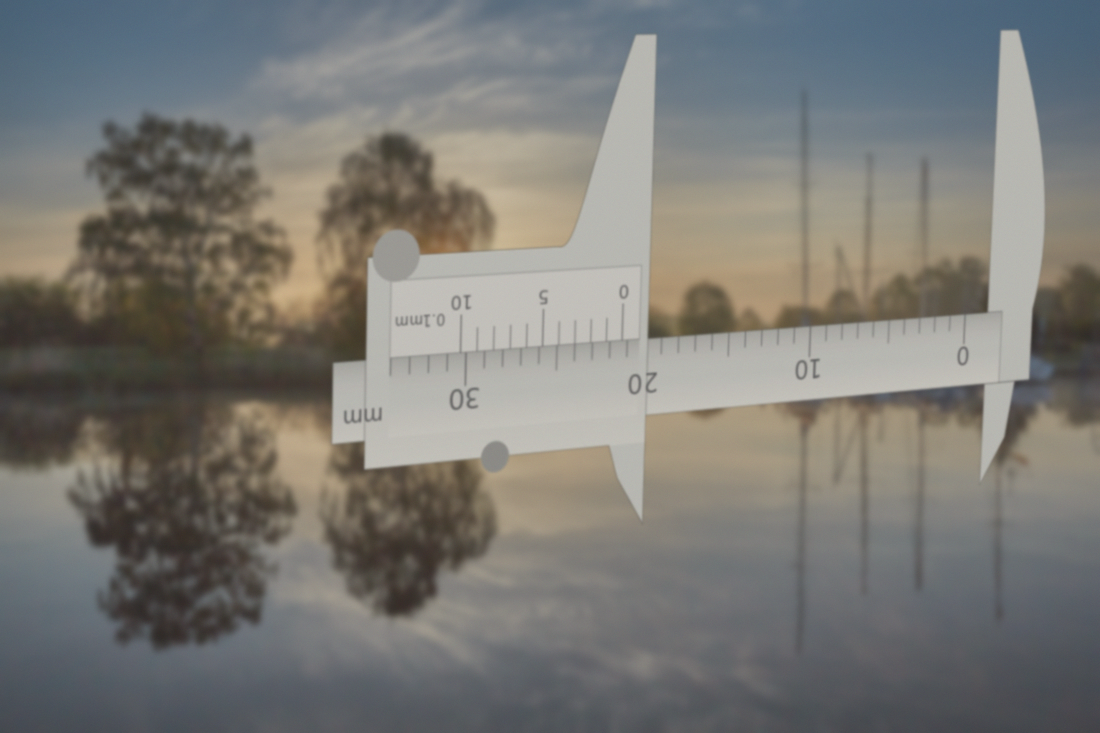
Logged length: 21.3 mm
